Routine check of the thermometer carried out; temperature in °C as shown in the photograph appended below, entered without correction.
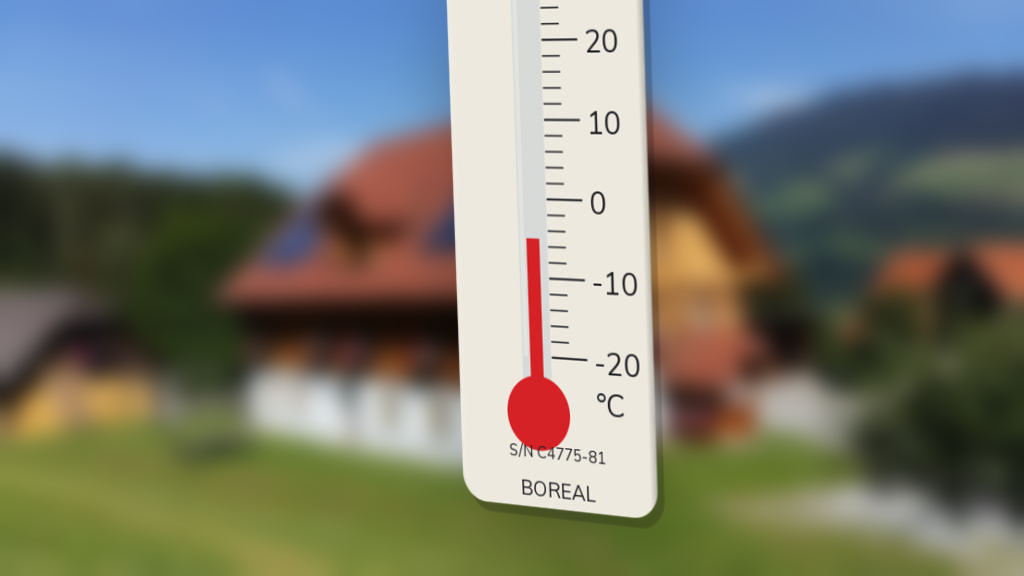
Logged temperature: -5 °C
